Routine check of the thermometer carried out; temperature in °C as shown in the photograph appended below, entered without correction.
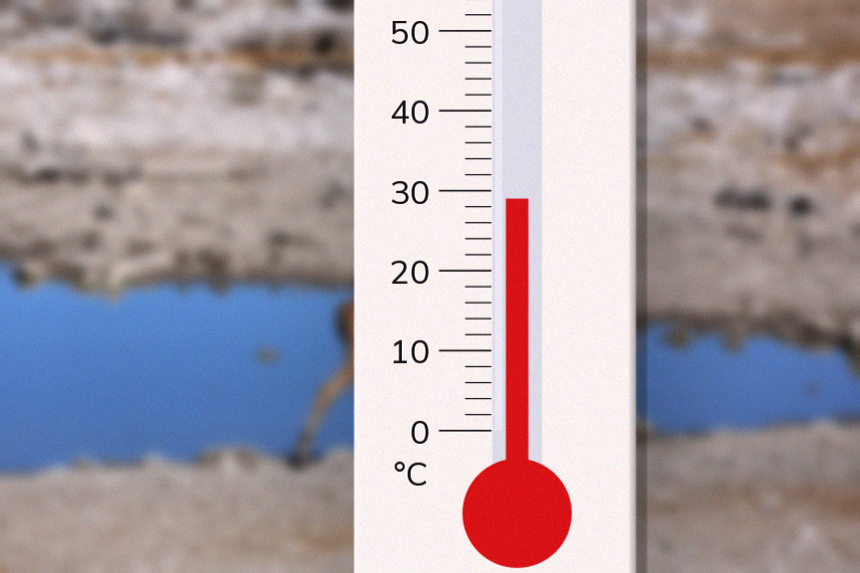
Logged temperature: 29 °C
